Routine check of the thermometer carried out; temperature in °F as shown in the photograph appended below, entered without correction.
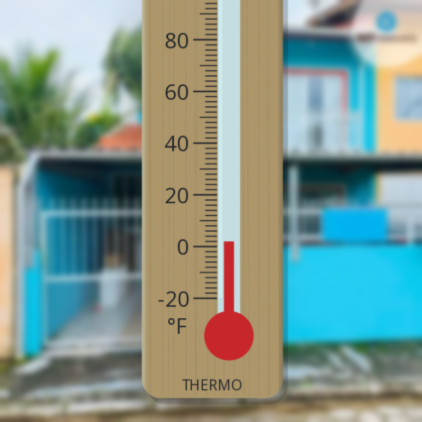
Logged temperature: 2 °F
